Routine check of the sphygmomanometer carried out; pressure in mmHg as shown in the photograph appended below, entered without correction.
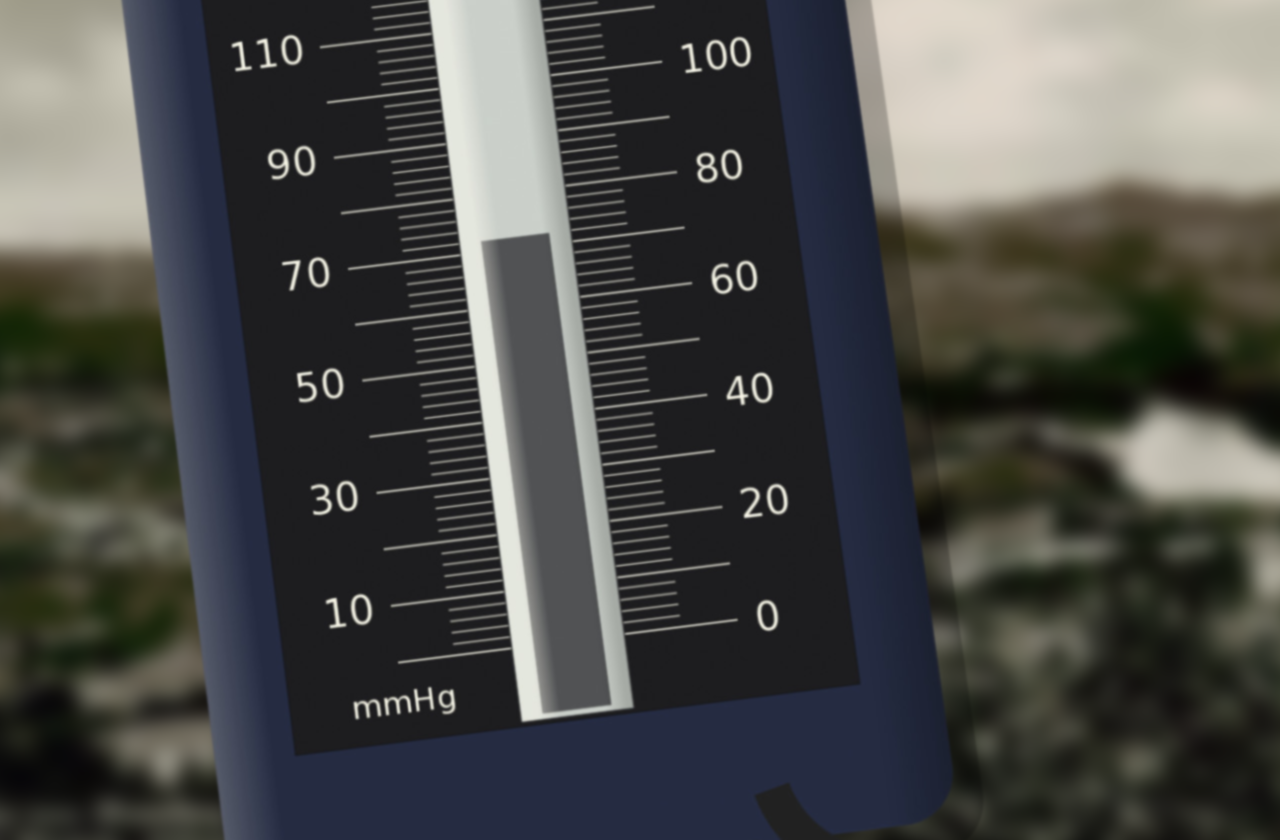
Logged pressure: 72 mmHg
